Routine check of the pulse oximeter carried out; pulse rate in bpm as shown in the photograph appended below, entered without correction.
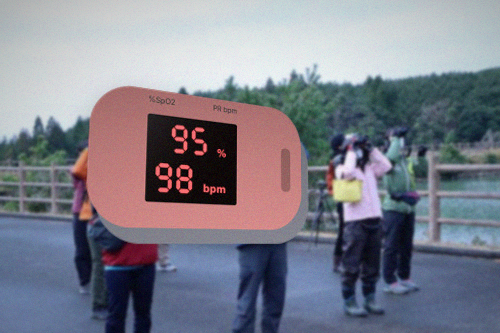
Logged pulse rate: 98 bpm
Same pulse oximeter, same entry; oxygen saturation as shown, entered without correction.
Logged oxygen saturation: 95 %
